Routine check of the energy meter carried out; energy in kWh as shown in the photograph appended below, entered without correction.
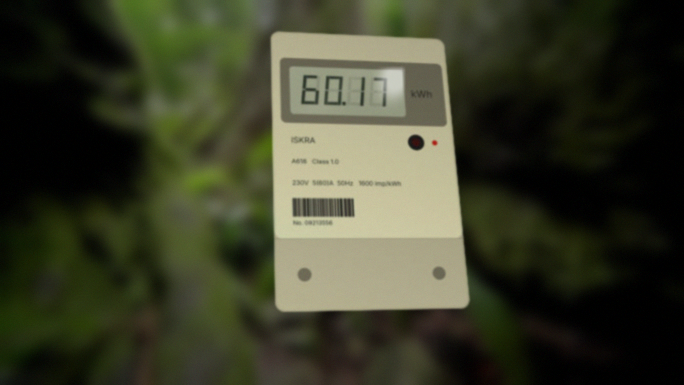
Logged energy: 60.17 kWh
